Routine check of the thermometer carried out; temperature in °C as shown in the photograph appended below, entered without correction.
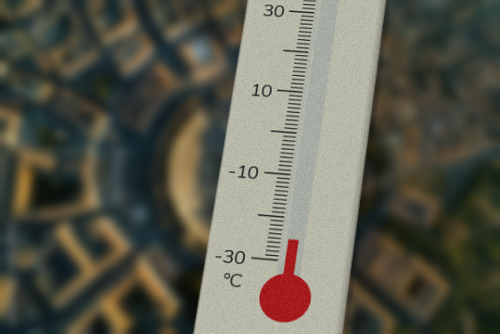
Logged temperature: -25 °C
